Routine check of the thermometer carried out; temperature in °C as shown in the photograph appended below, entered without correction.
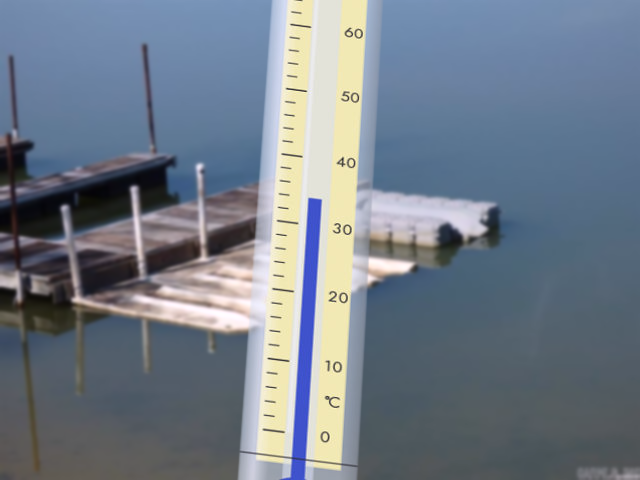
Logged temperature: 34 °C
